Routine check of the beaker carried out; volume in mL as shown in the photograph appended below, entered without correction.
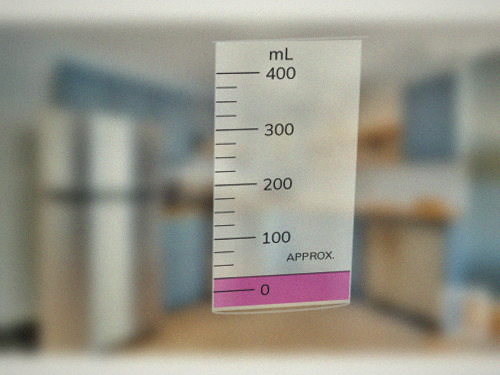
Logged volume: 25 mL
